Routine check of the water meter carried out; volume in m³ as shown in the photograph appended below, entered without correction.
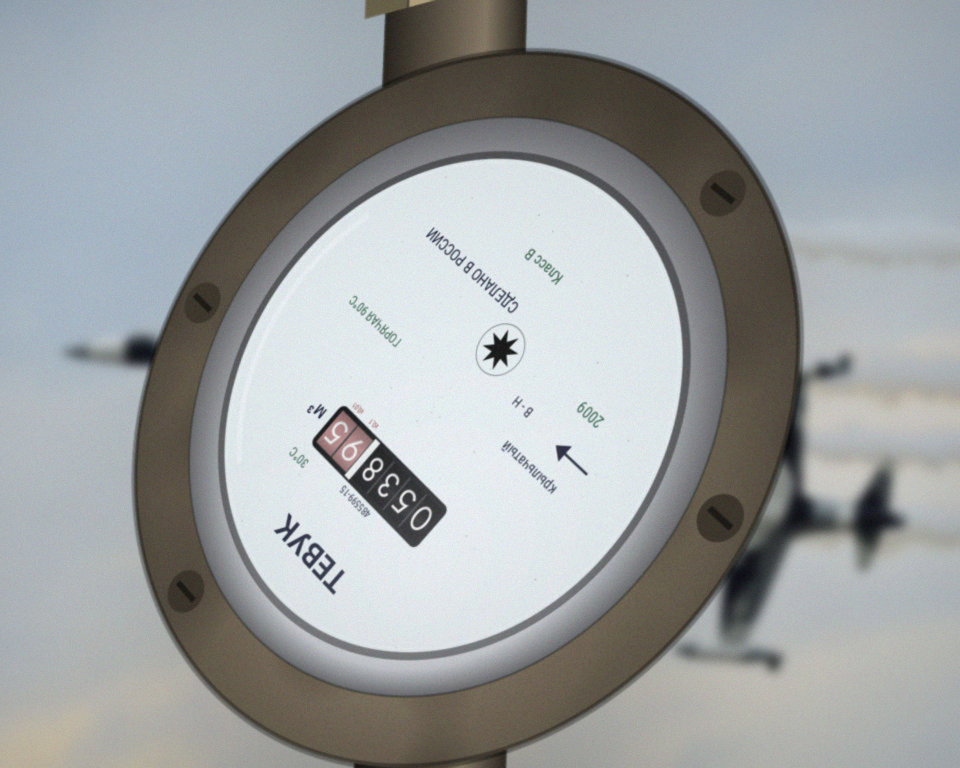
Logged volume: 538.95 m³
